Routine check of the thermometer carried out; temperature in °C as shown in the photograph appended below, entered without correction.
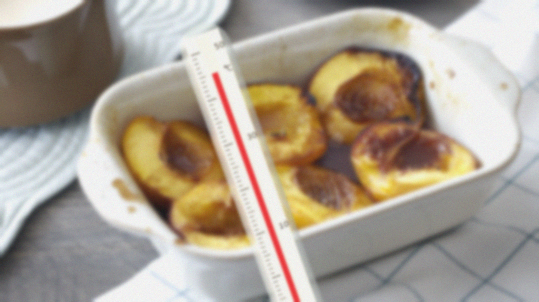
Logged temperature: 45 °C
